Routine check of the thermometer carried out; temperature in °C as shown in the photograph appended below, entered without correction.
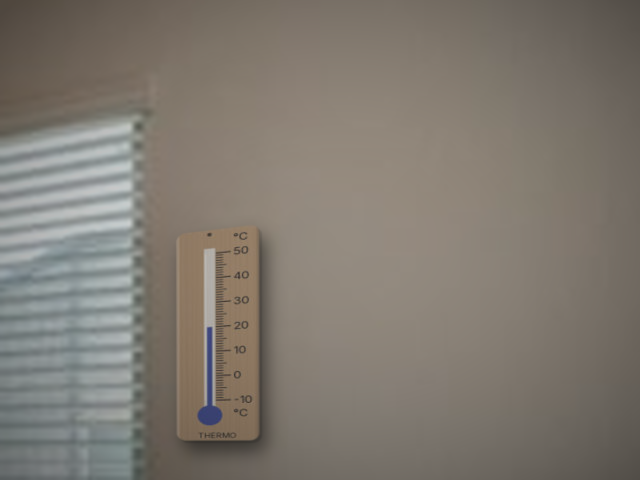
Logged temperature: 20 °C
